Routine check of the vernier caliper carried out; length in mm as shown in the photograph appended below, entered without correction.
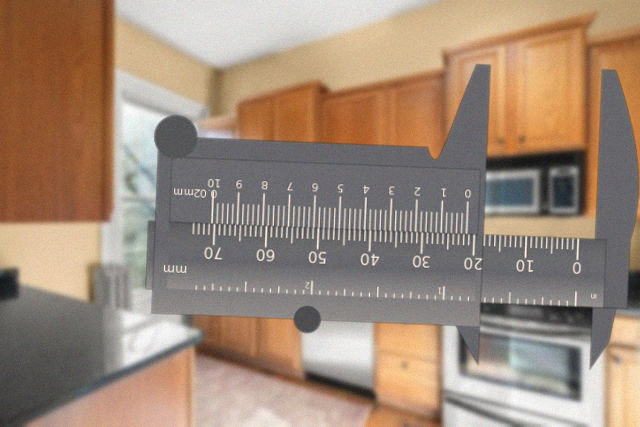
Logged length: 21.5 mm
